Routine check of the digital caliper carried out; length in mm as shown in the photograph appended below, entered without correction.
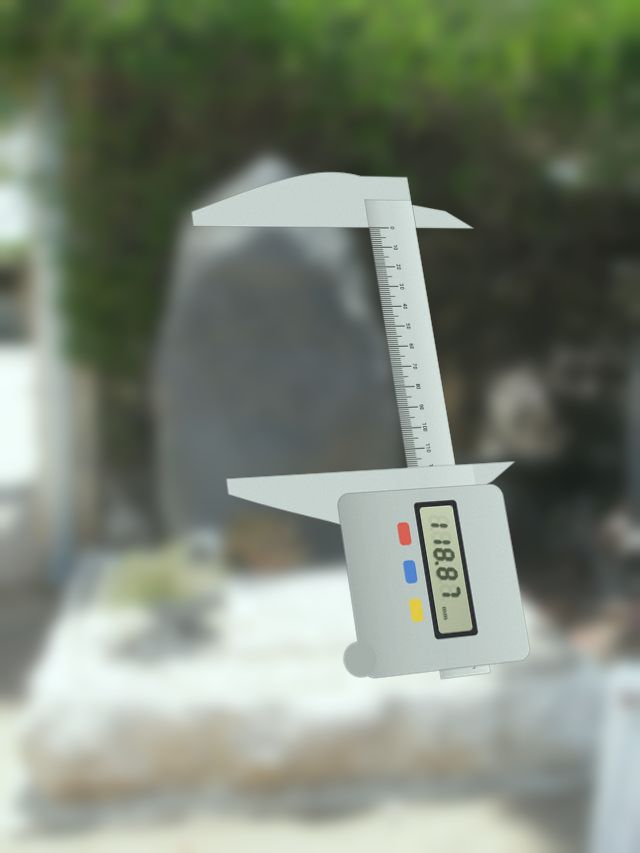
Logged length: 118.87 mm
